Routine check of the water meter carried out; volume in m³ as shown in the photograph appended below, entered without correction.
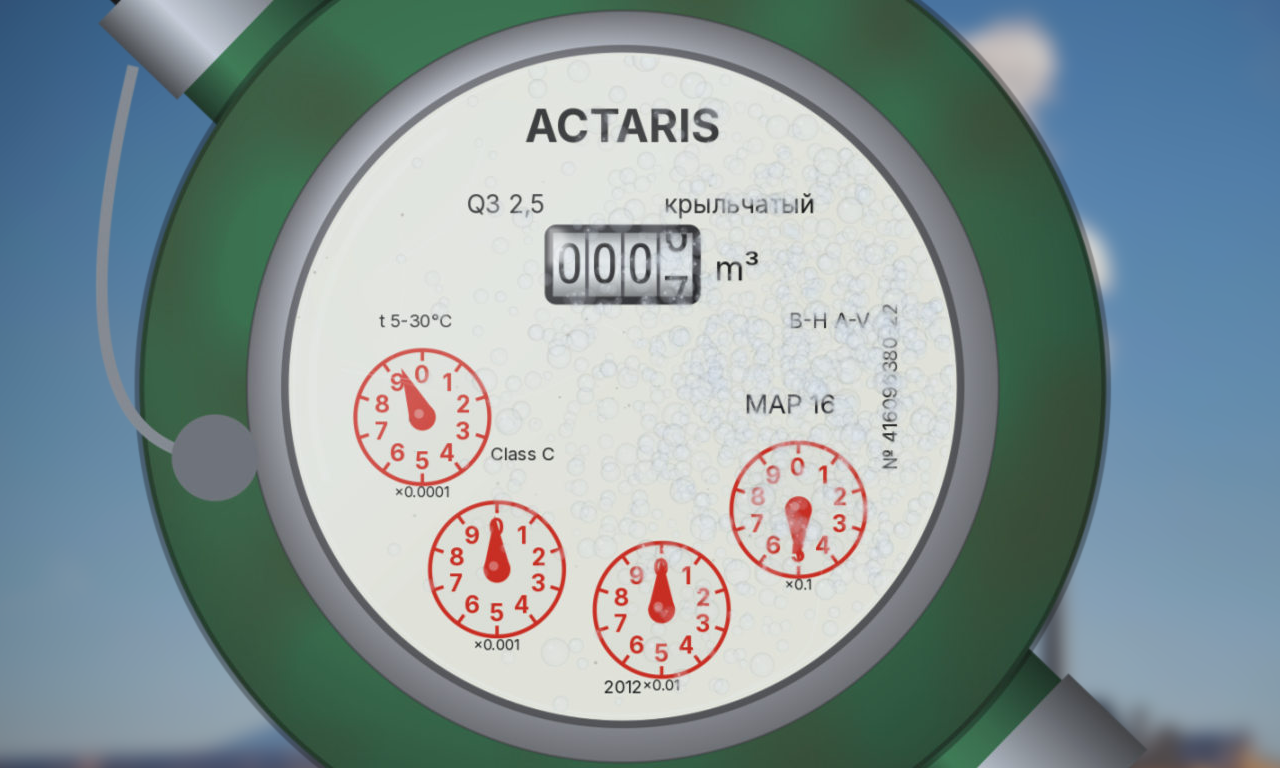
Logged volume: 6.4999 m³
